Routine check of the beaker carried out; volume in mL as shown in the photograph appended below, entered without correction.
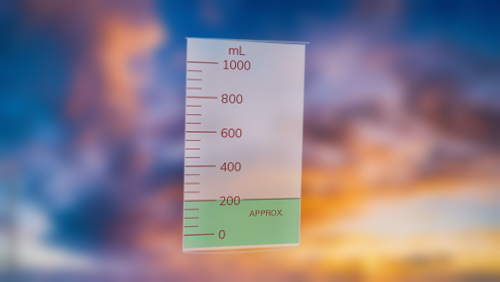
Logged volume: 200 mL
